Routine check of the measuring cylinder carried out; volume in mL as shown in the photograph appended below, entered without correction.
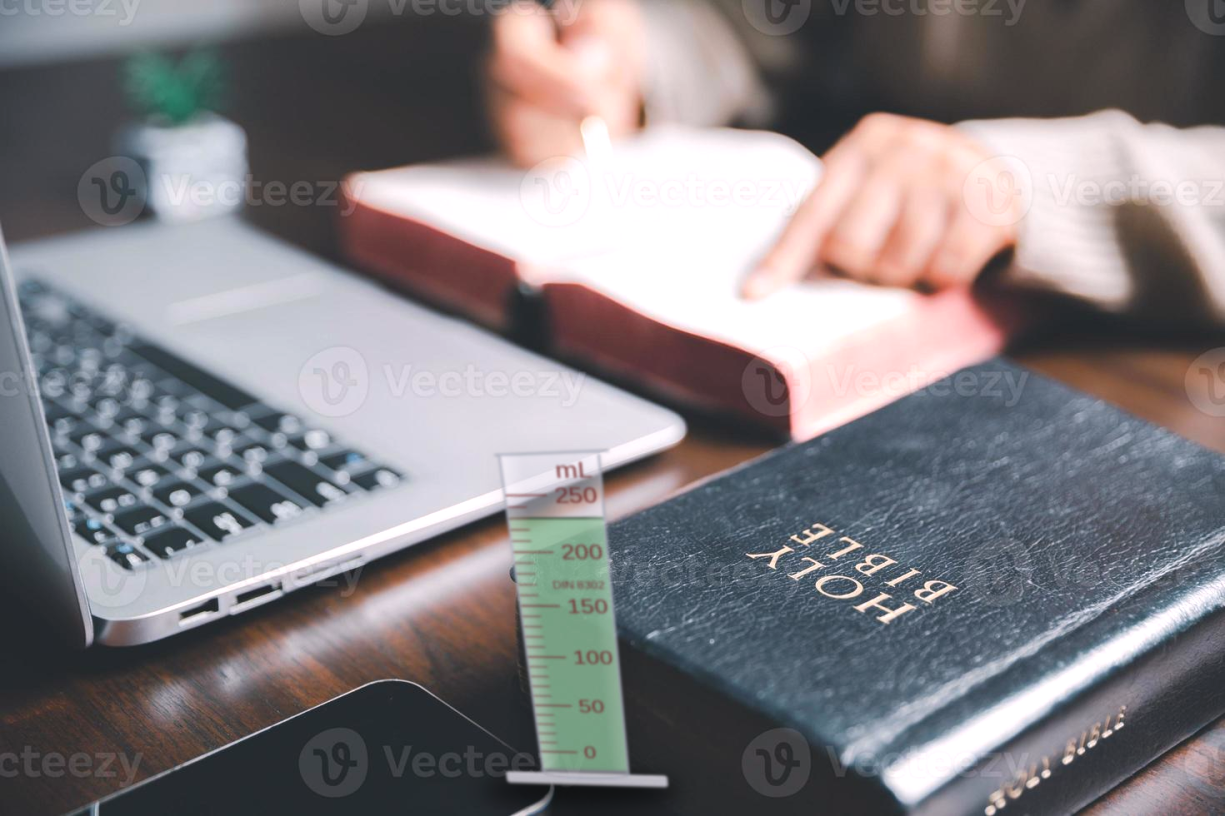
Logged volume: 230 mL
